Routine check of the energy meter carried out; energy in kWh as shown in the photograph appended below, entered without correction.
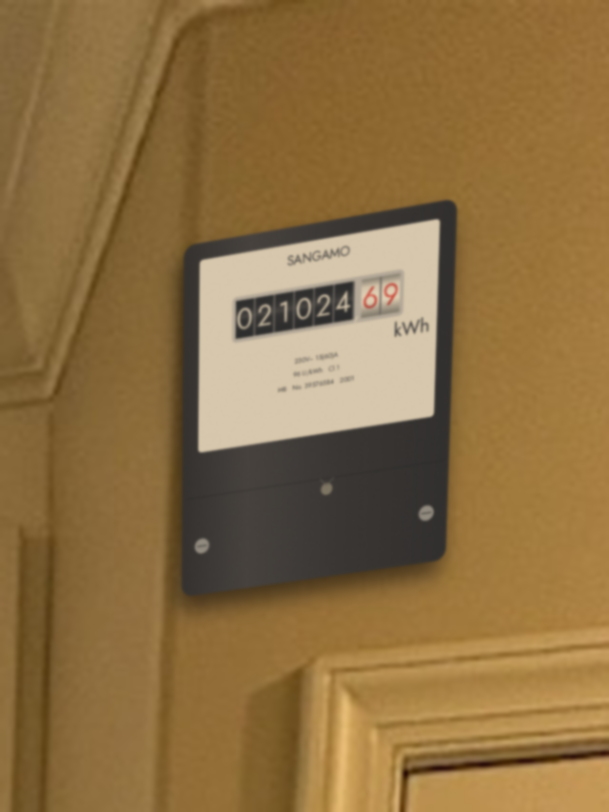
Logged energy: 21024.69 kWh
